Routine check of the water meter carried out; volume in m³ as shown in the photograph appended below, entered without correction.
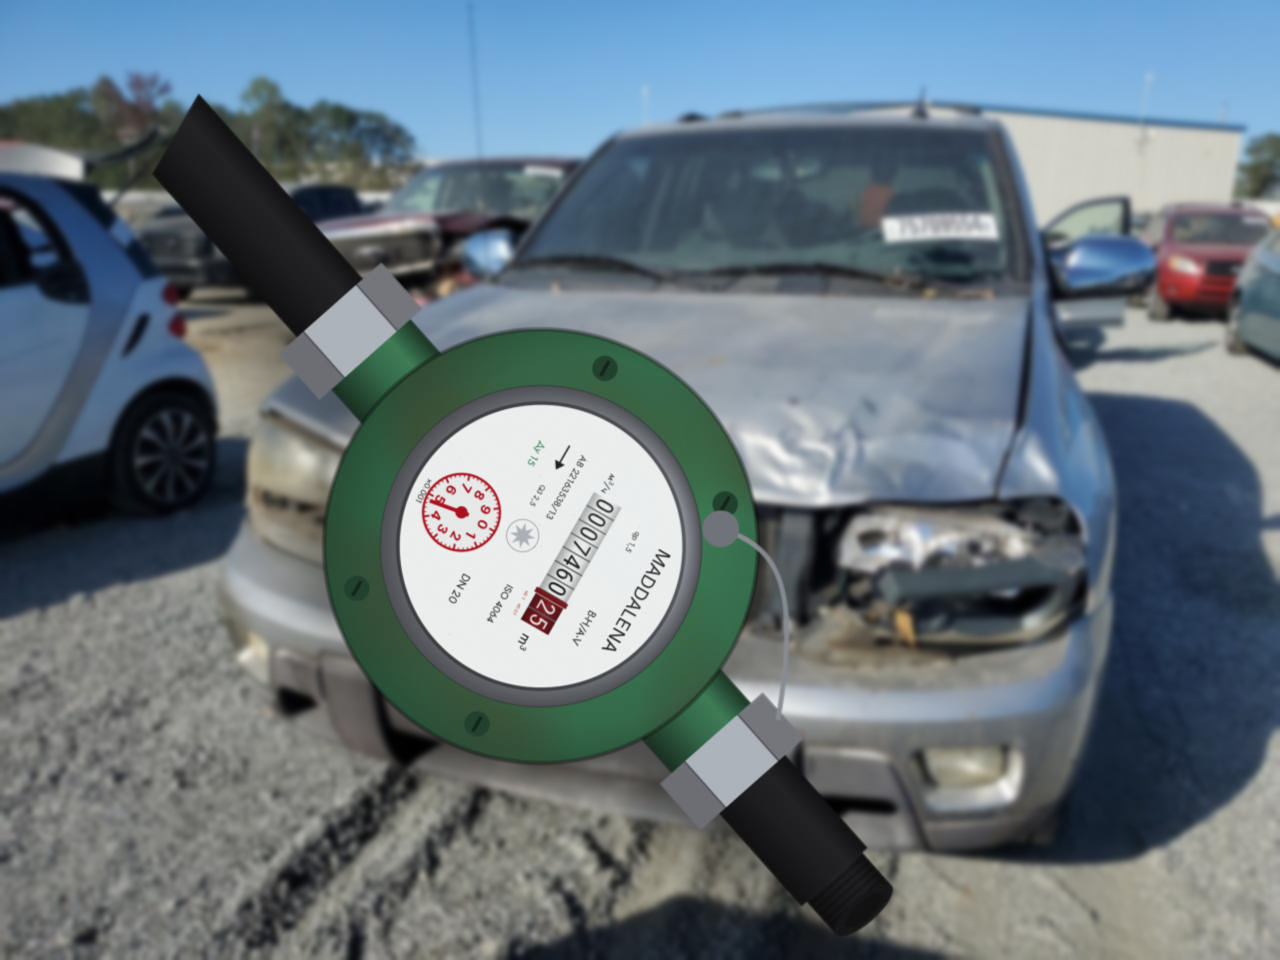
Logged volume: 7460.254 m³
